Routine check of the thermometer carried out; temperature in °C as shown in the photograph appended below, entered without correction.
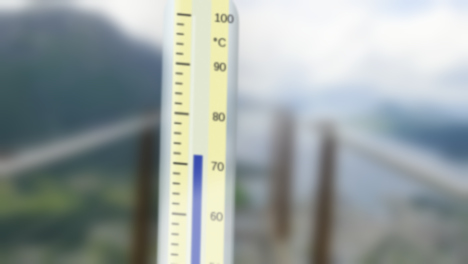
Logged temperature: 72 °C
